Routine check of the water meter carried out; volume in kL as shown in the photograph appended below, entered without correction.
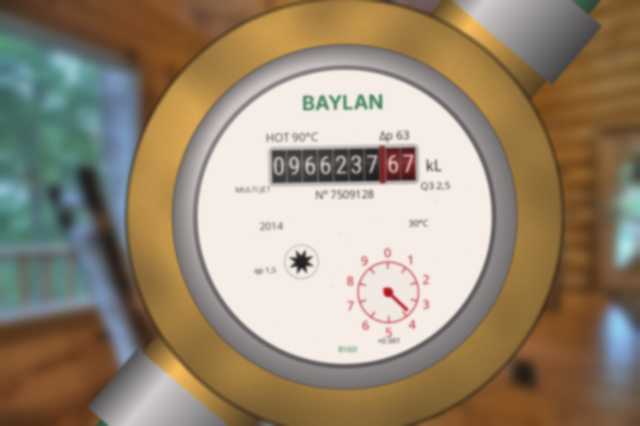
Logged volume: 966237.673 kL
